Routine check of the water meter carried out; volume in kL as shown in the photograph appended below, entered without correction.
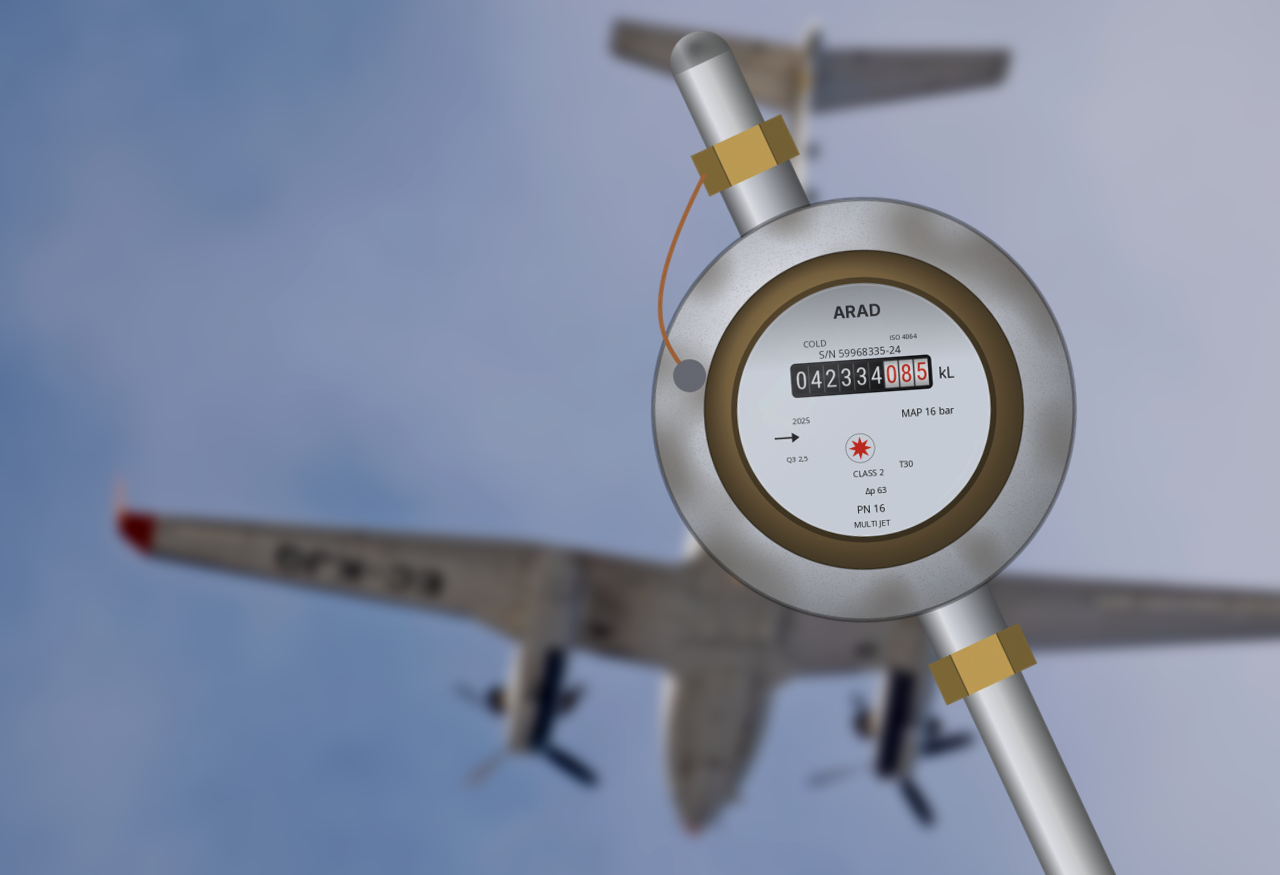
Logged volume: 42334.085 kL
